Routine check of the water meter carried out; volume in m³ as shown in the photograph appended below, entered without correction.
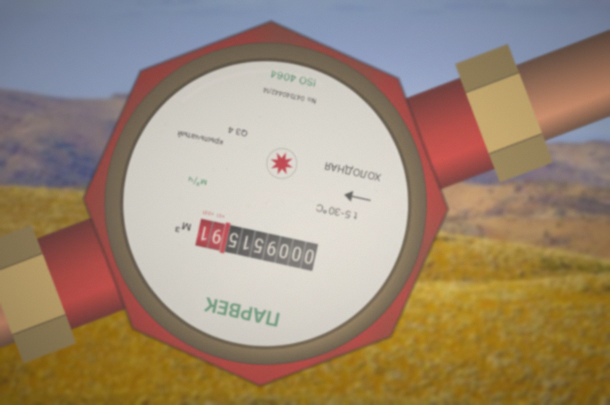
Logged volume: 9515.91 m³
